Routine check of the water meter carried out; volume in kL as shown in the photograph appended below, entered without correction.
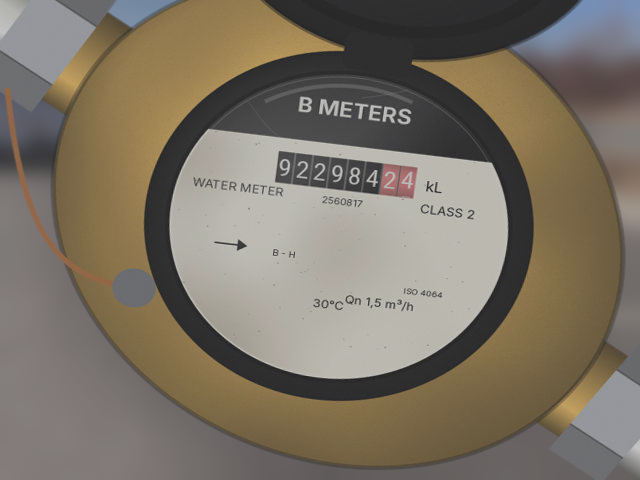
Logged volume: 922984.24 kL
